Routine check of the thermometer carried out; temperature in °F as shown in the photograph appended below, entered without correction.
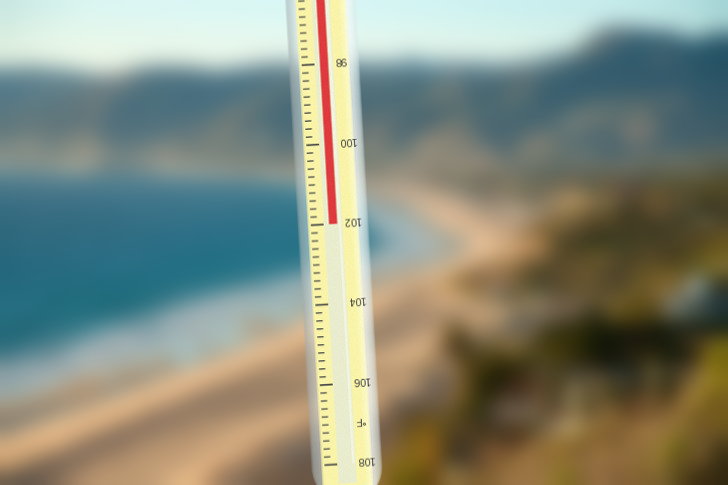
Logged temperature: 102 °F
